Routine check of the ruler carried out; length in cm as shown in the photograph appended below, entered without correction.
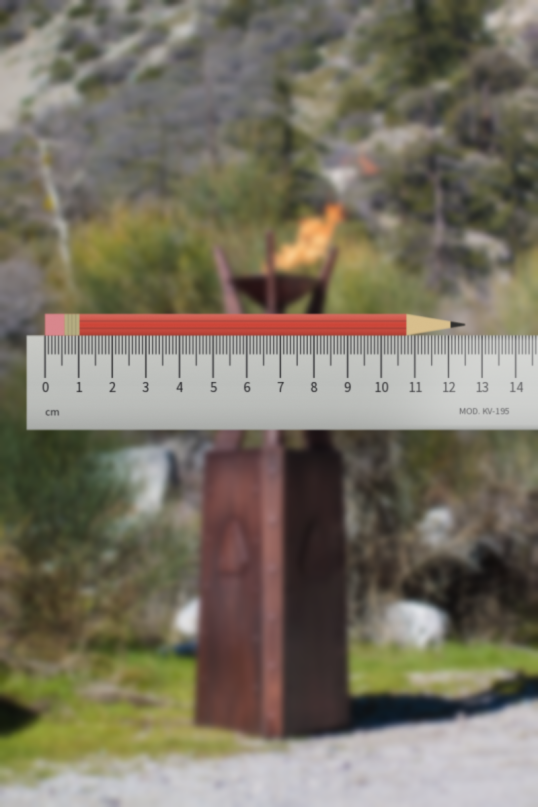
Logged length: 12.5 cm
